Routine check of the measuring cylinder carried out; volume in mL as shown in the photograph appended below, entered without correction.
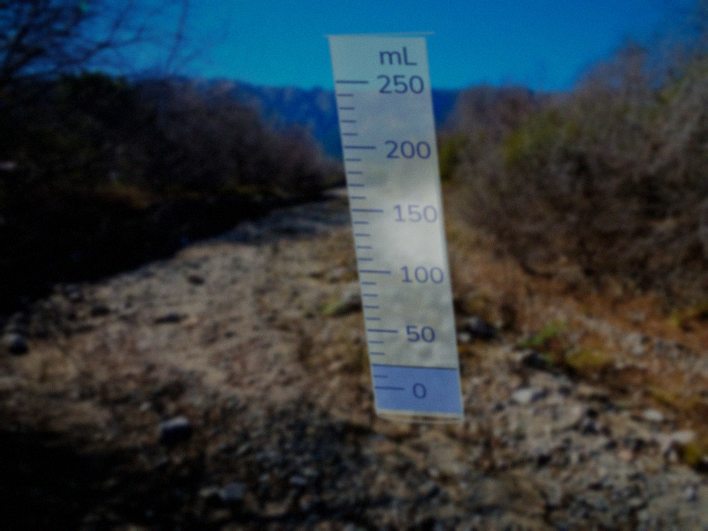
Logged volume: 20 mL
